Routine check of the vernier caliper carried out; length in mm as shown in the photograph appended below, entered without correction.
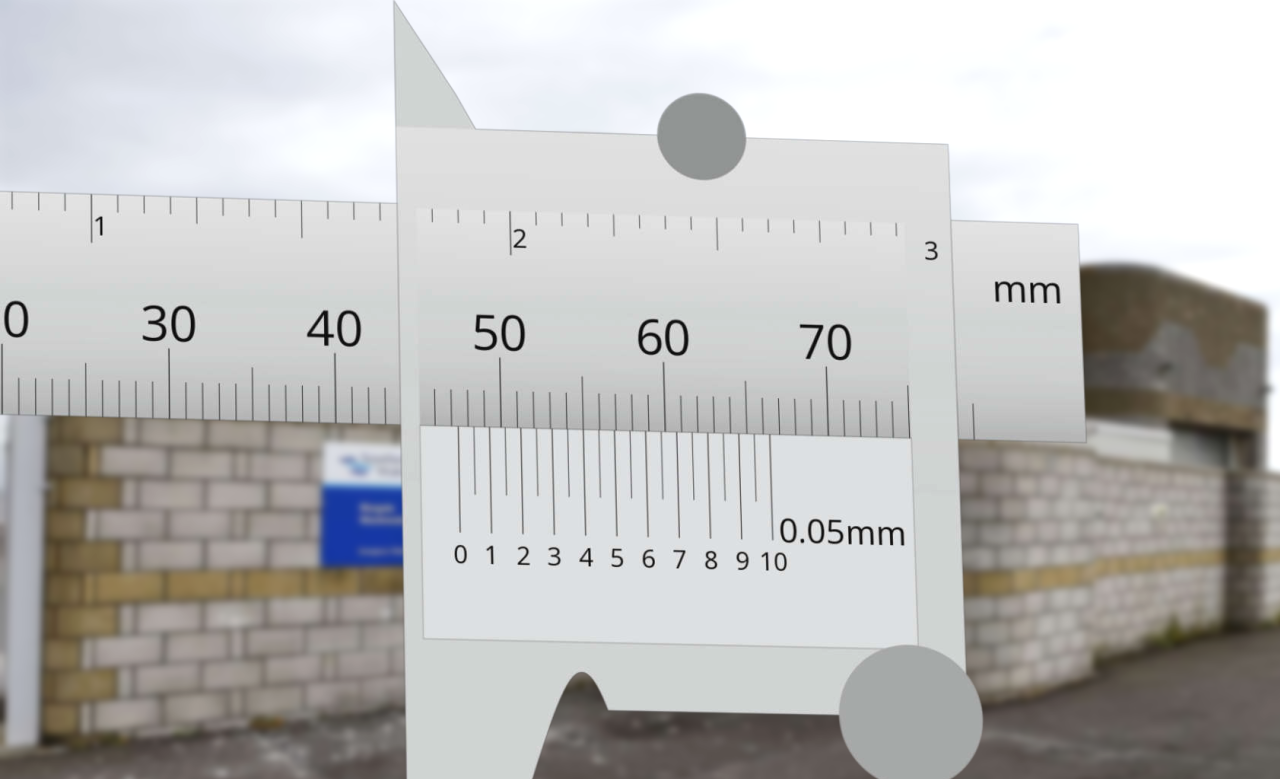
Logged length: 47.4 mm
